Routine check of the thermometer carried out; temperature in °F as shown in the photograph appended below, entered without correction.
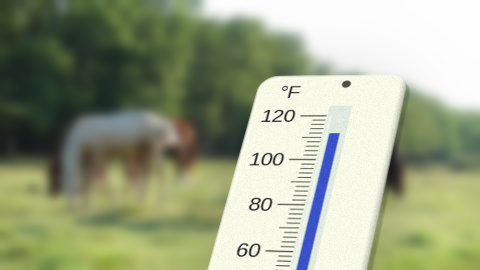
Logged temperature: 112 °F
